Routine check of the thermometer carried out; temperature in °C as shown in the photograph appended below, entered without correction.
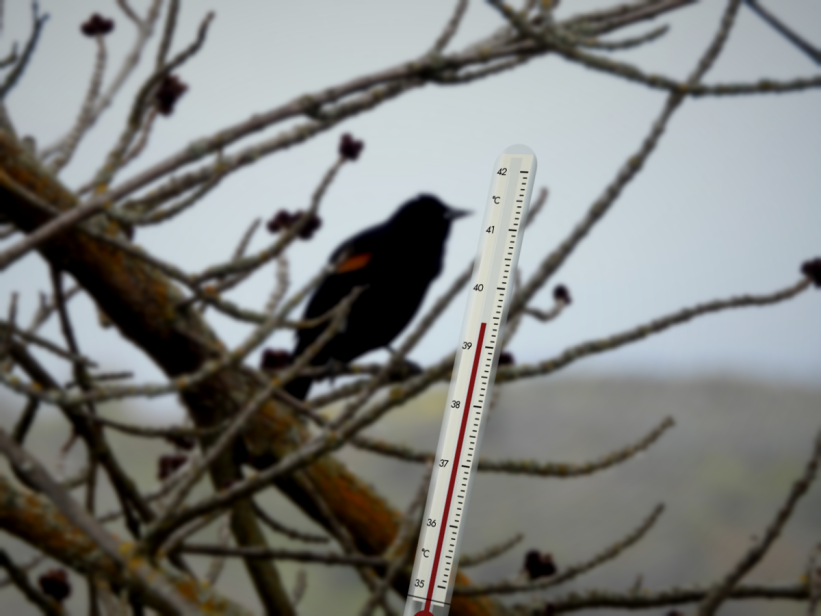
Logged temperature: 39.4 °C
